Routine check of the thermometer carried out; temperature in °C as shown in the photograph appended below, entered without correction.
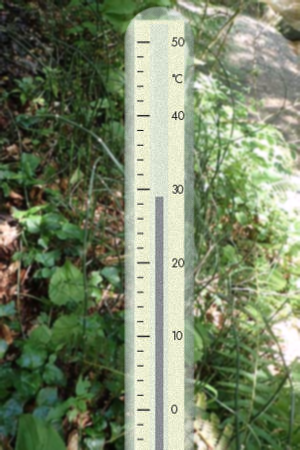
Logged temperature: 29 °C
